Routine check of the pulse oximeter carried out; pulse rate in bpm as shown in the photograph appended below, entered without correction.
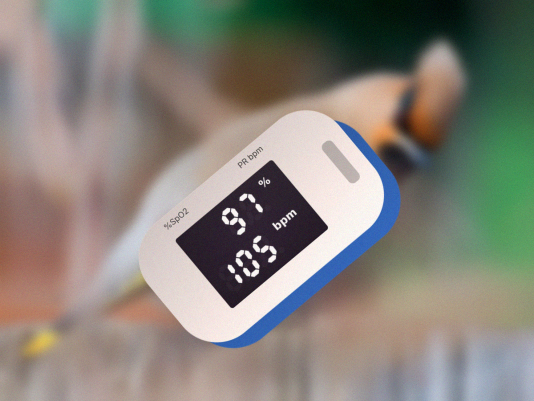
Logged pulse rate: 105 bpm
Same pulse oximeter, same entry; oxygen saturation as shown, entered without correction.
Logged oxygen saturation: 97 %
